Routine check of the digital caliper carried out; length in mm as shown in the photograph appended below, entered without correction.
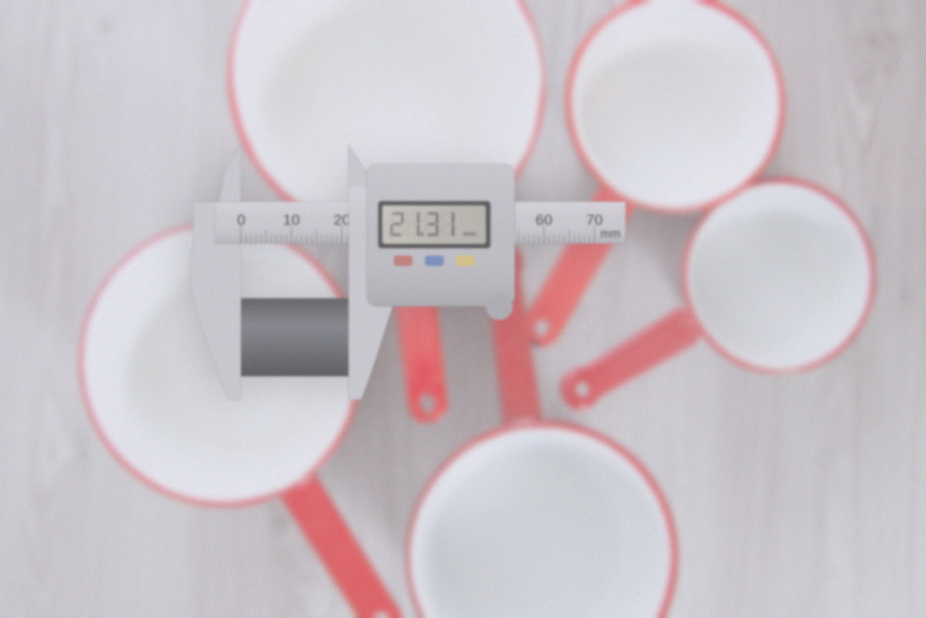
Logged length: 21.31 mm
